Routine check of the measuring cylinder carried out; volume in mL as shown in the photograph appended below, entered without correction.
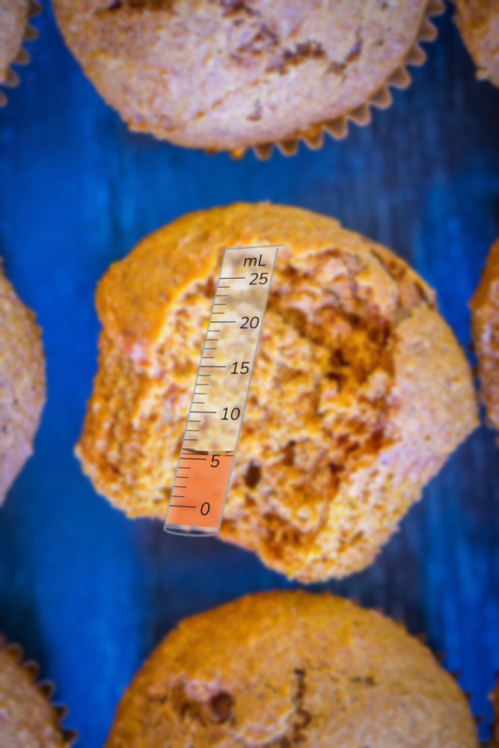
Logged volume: 5.5 mL
